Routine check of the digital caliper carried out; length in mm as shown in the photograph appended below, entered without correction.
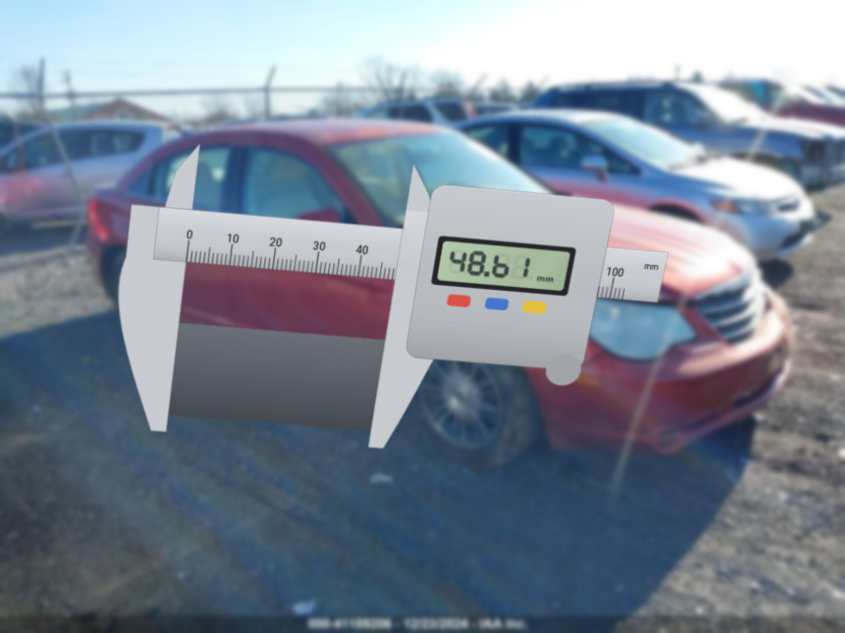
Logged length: 48.61 mm
